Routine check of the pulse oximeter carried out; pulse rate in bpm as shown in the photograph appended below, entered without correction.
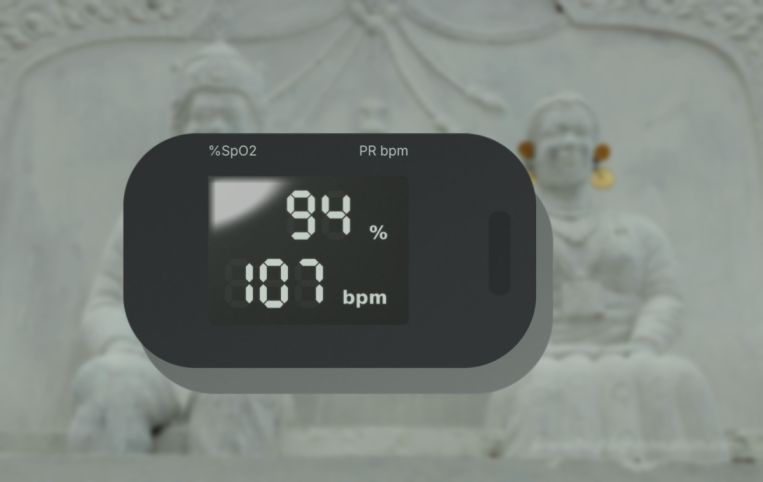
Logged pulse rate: 107 bpm
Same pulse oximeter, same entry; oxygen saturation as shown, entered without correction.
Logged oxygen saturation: 94 %
